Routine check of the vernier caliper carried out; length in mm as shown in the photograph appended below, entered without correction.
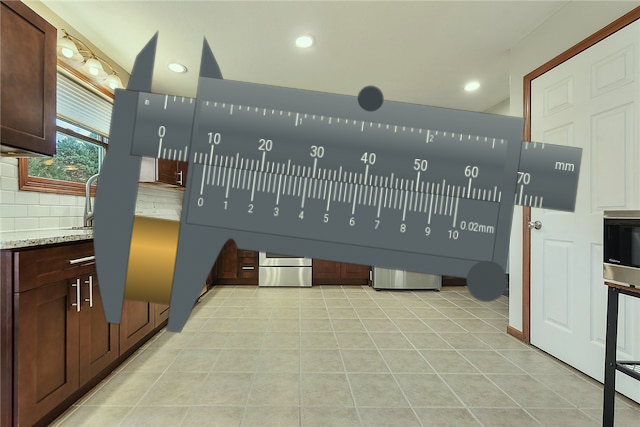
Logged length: 9.0 mm
